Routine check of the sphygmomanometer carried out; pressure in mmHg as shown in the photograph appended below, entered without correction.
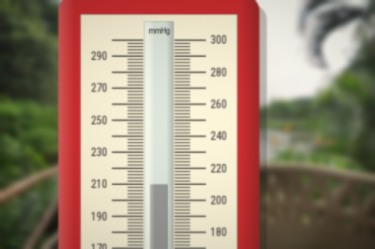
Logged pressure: 210 mmHg
